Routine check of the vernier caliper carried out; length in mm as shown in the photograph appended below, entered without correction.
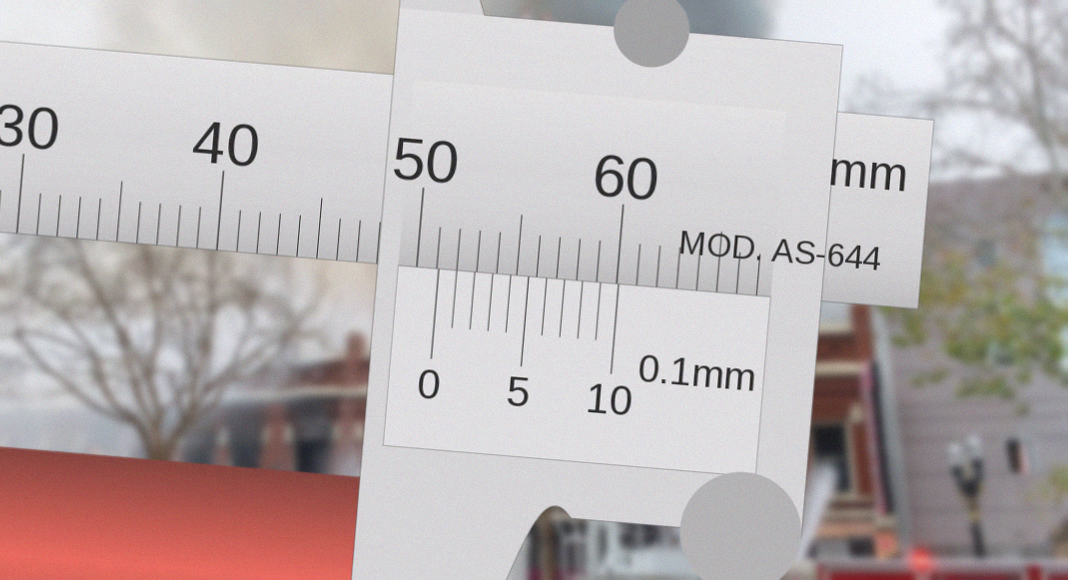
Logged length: 51.1 mm
